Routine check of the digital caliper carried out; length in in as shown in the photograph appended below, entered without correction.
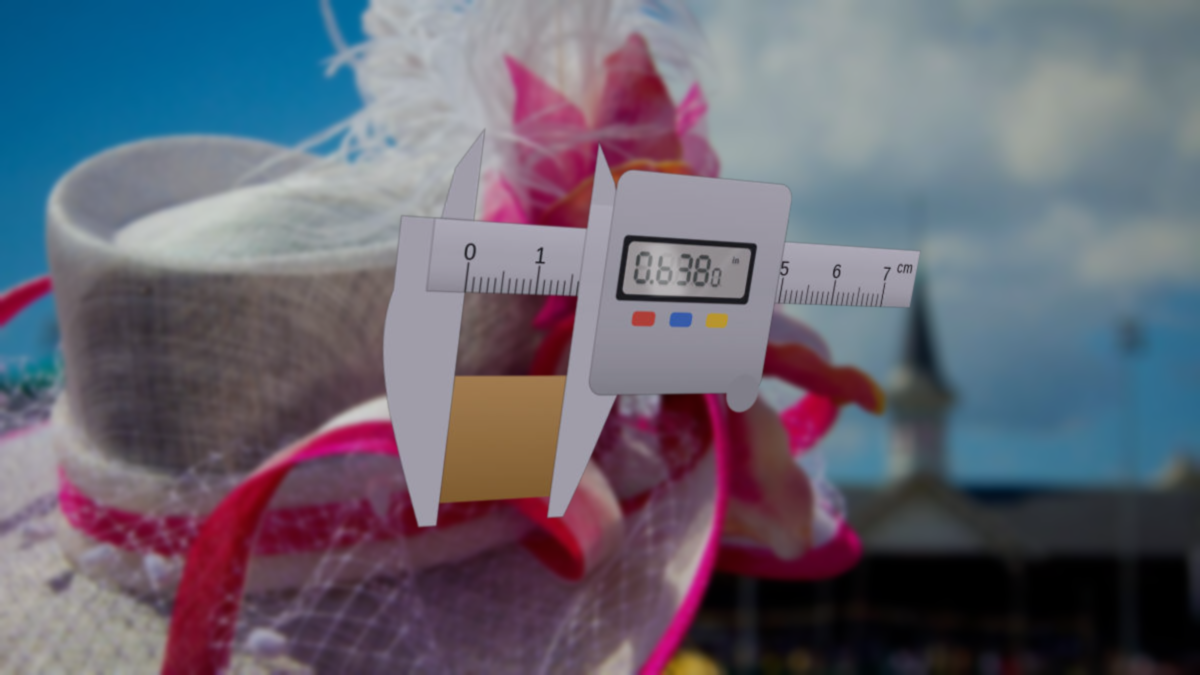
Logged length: 0.6380 in
